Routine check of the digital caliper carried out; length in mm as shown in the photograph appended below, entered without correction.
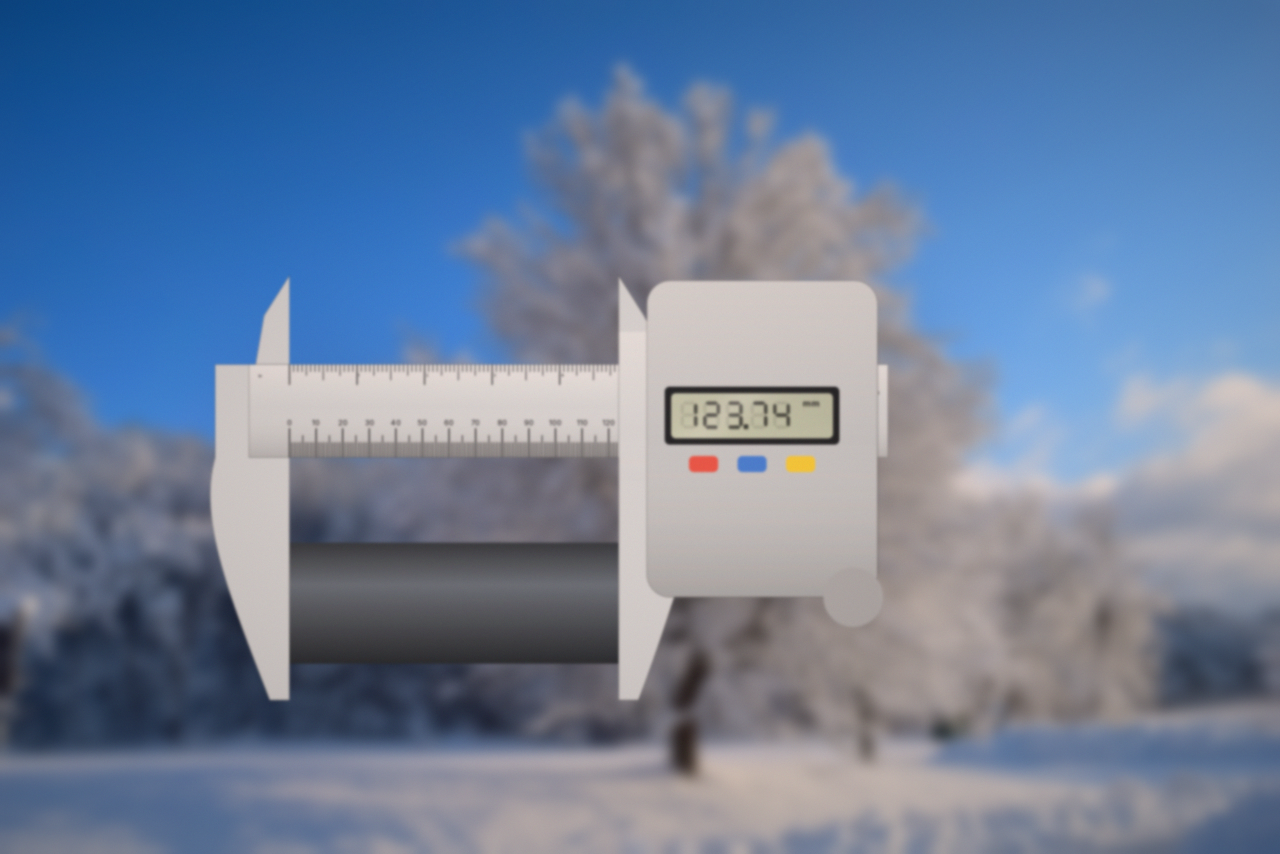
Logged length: 123.74 mm
